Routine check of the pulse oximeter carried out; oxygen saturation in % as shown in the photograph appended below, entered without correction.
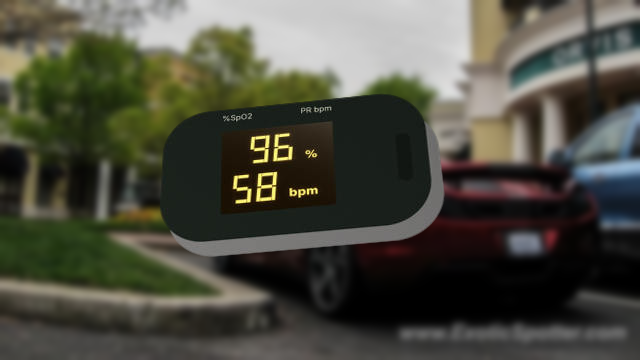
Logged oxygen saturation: 96 %
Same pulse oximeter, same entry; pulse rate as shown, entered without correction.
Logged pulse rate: 58 bpm
